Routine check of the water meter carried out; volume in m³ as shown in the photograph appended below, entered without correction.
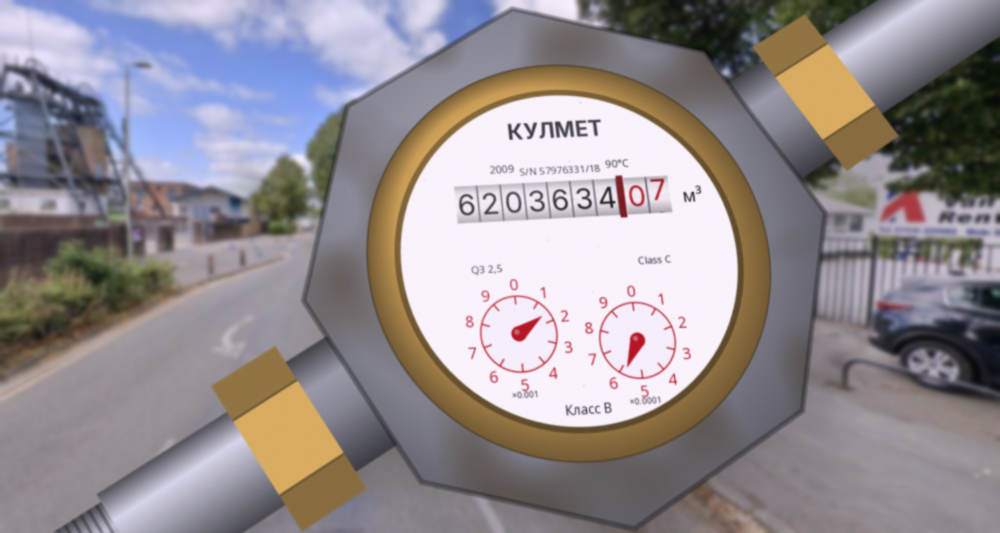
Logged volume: 6203634.0715 m³
